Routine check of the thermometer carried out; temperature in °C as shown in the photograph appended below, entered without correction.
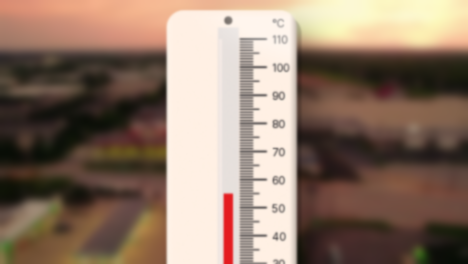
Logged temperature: 55 °C
